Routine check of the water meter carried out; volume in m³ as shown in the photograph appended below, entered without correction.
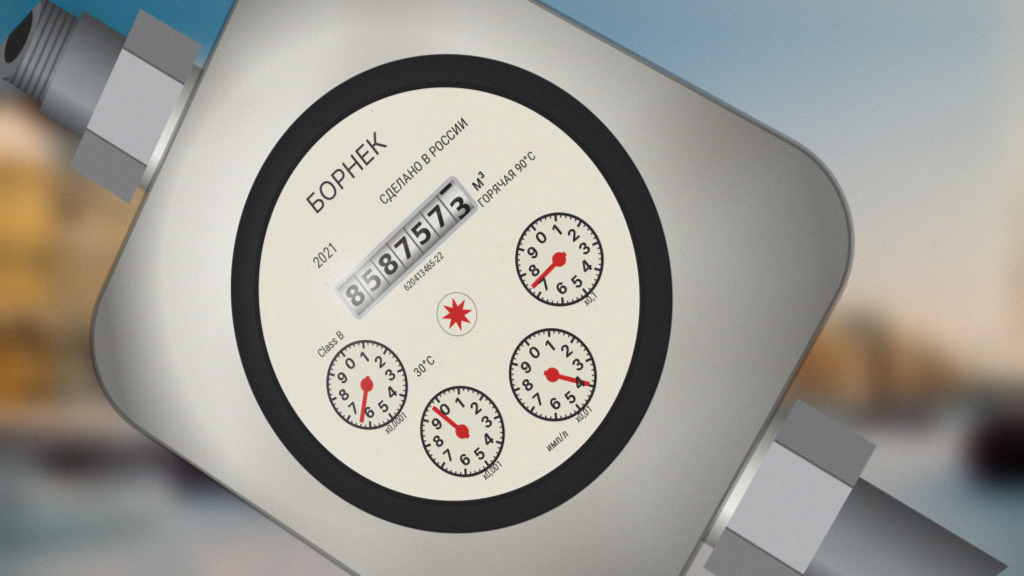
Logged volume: 8587572.7396 m³
